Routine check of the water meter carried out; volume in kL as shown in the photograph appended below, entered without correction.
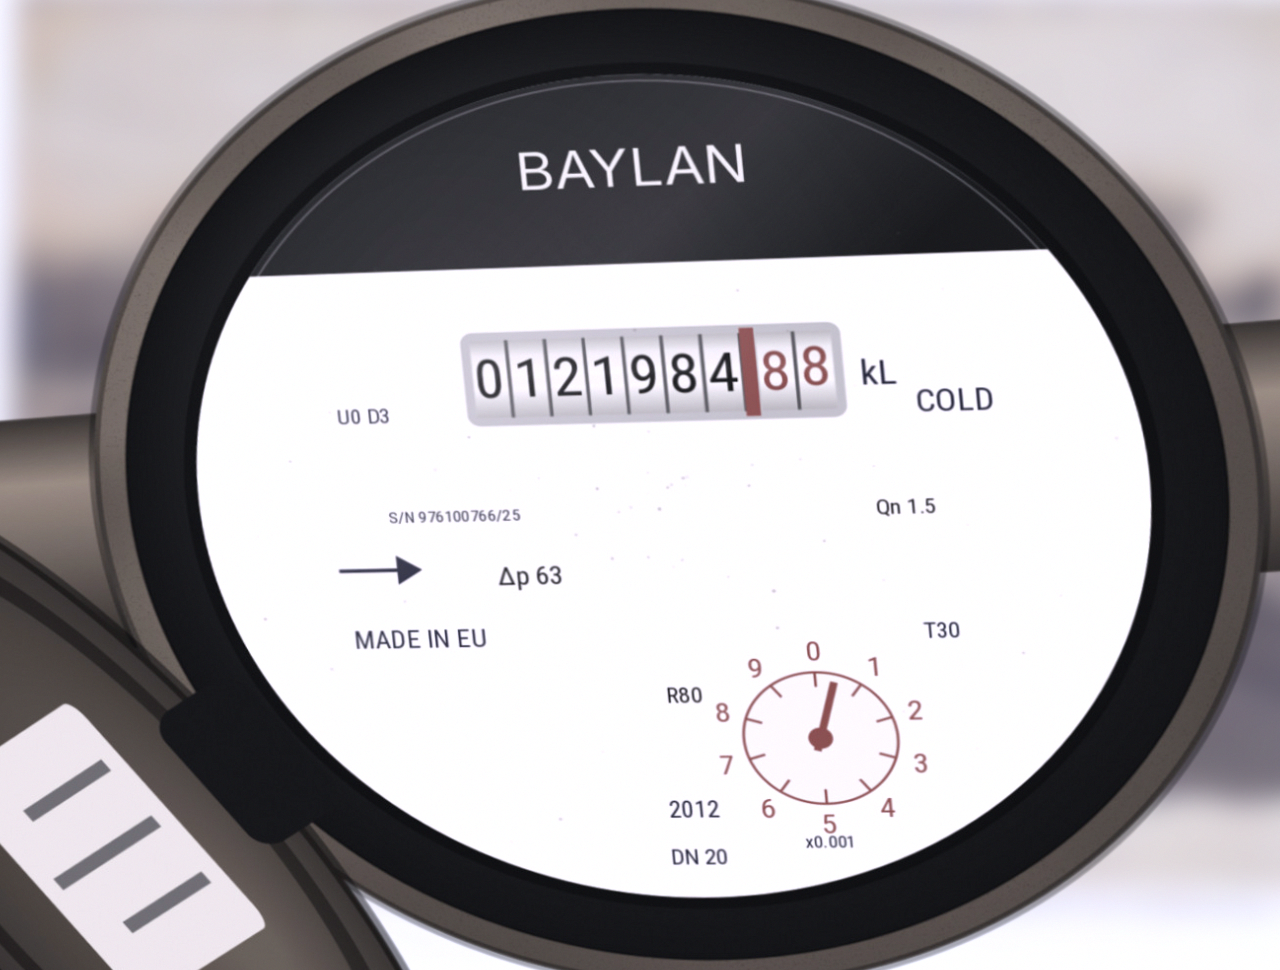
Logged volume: 121984.880 kL
